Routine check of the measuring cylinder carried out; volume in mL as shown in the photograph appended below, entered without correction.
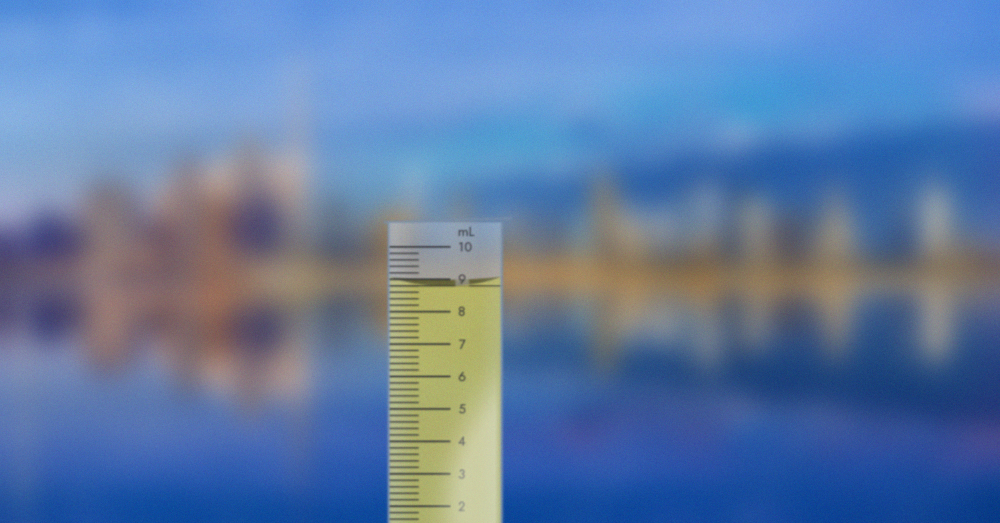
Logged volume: 8.8 mL
